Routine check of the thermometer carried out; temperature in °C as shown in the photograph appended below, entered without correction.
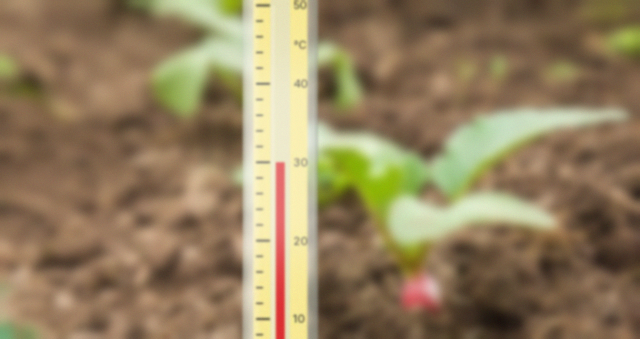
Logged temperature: 30 °C
